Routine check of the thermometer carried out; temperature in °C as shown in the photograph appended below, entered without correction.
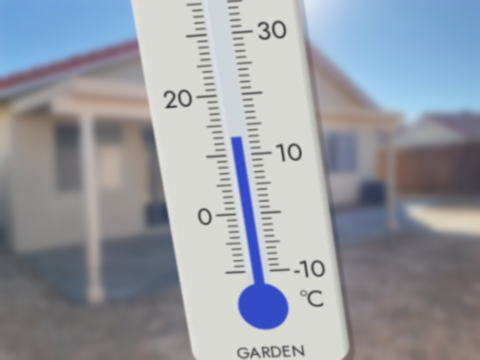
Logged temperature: 13 °C
